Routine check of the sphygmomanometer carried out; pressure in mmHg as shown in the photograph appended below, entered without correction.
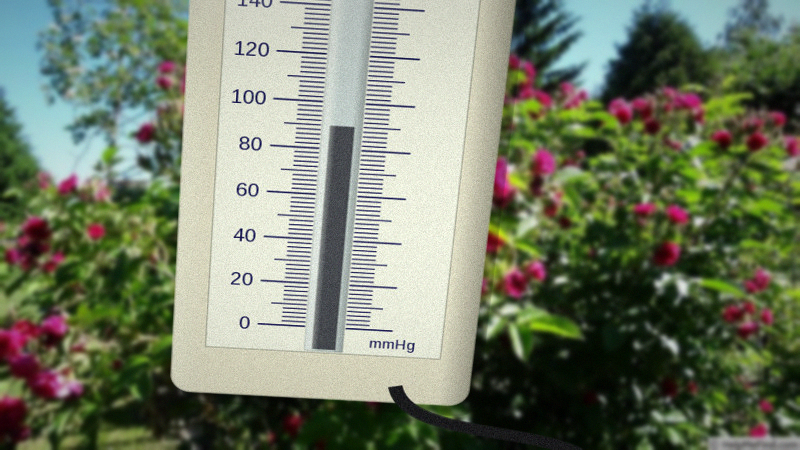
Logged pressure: 90 mmHg
